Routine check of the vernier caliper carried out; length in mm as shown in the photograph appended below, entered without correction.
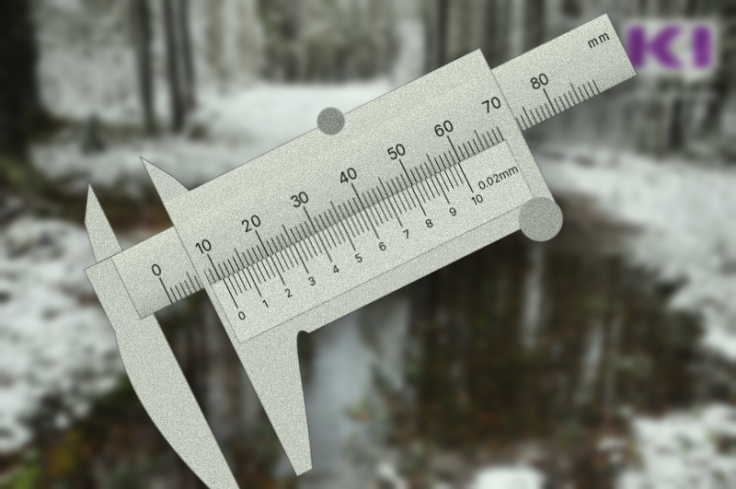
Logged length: 10.6 mm
